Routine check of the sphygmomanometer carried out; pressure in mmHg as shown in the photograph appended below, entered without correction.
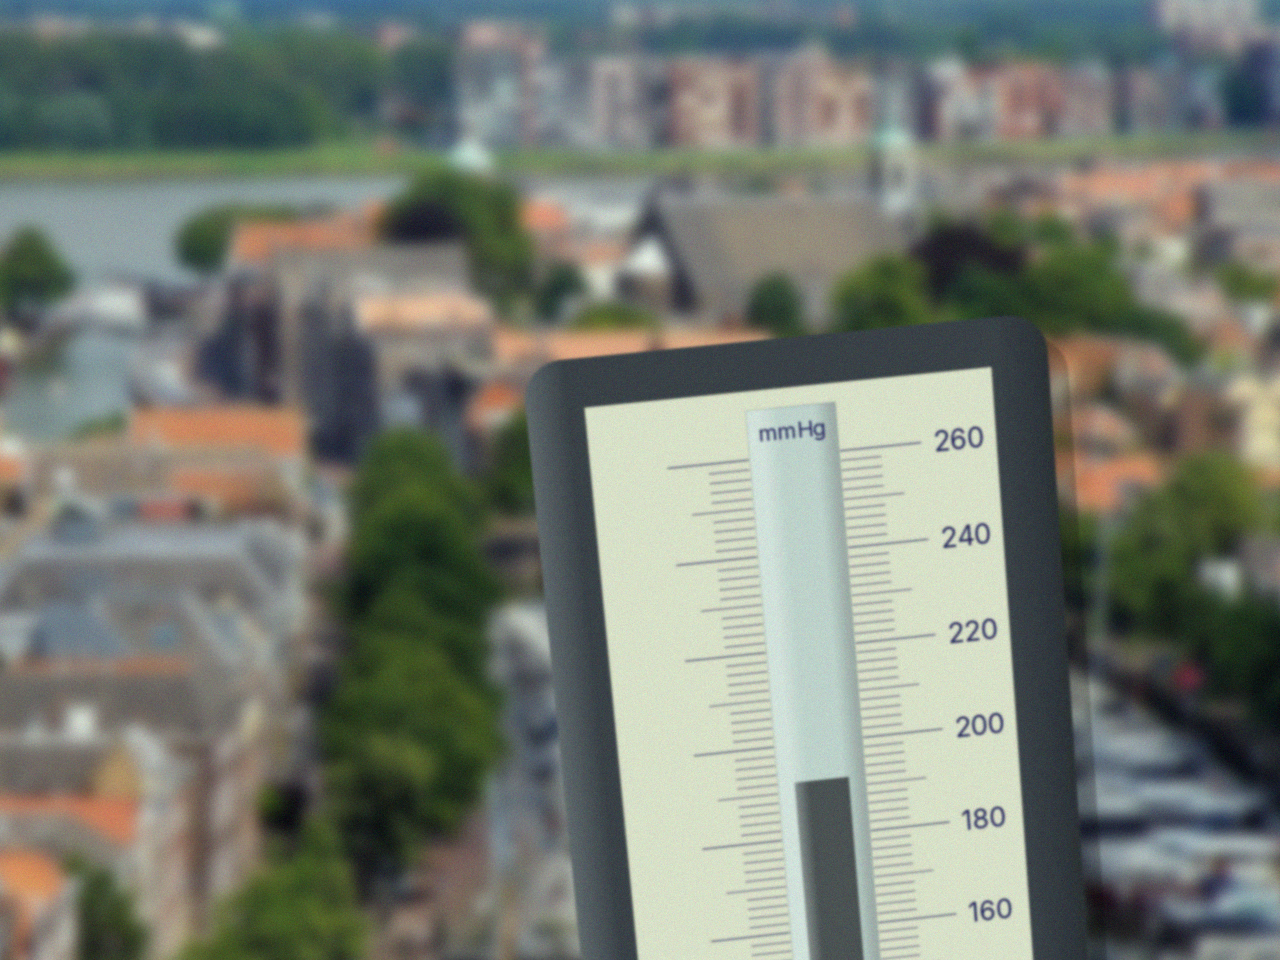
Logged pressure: 192 mmHg
